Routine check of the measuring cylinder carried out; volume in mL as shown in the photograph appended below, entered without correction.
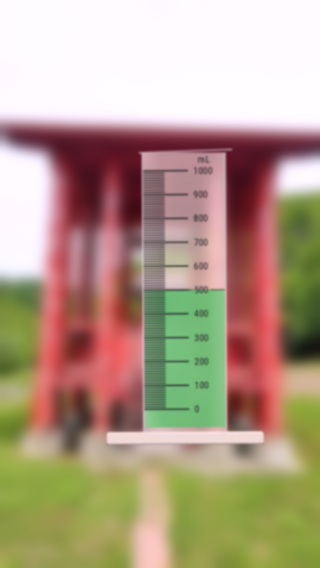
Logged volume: 500 mL
